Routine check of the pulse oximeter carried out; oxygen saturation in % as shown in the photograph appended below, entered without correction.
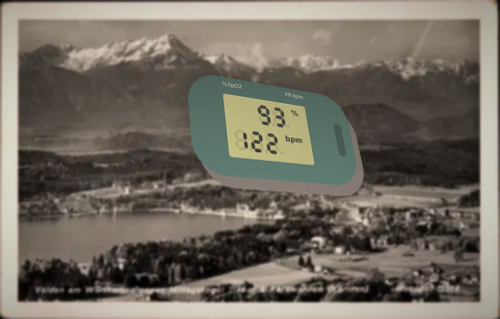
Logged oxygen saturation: 93 %
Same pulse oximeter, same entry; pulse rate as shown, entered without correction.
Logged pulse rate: 122 bpm
